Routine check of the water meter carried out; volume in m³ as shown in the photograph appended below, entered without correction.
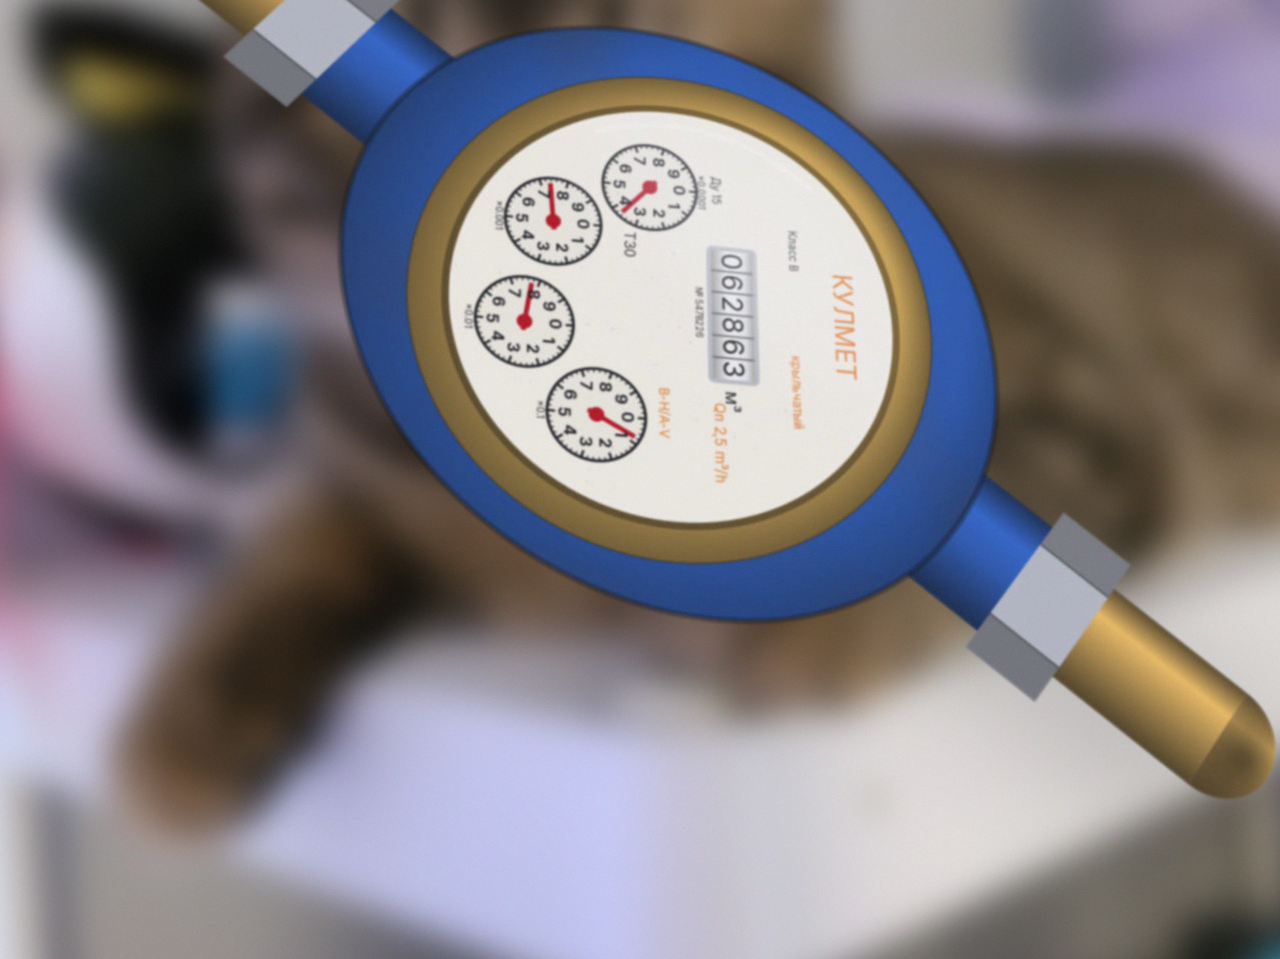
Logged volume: 62863.0773 m³
